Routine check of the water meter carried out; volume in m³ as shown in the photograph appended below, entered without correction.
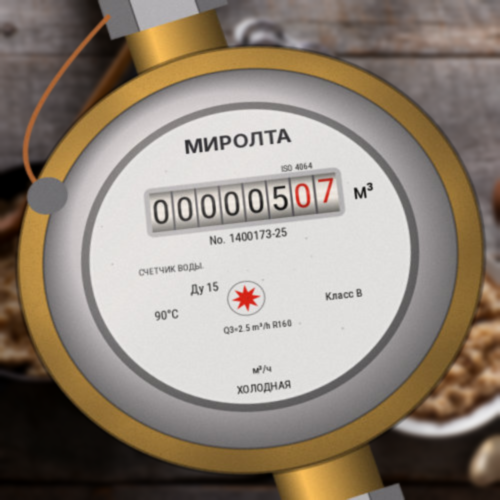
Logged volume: 5.07 m³
